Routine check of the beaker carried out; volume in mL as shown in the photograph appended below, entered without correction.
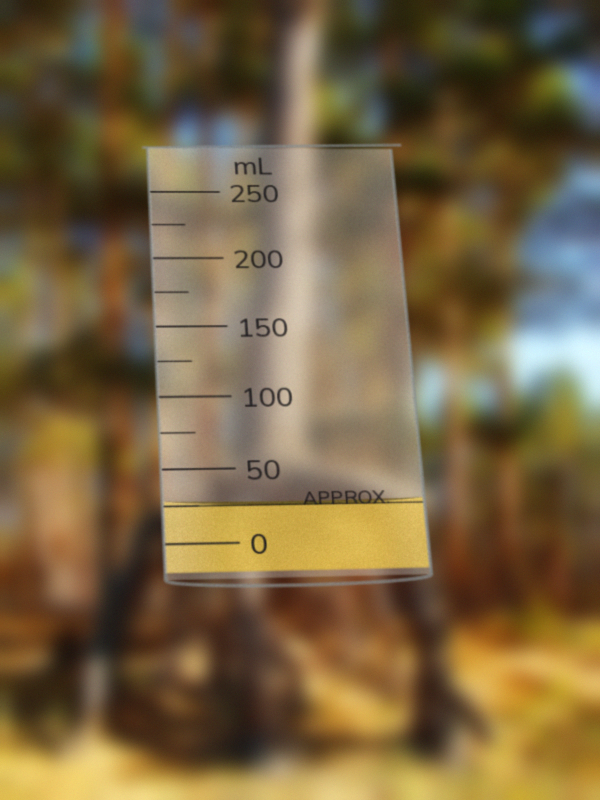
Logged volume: 25 mL
